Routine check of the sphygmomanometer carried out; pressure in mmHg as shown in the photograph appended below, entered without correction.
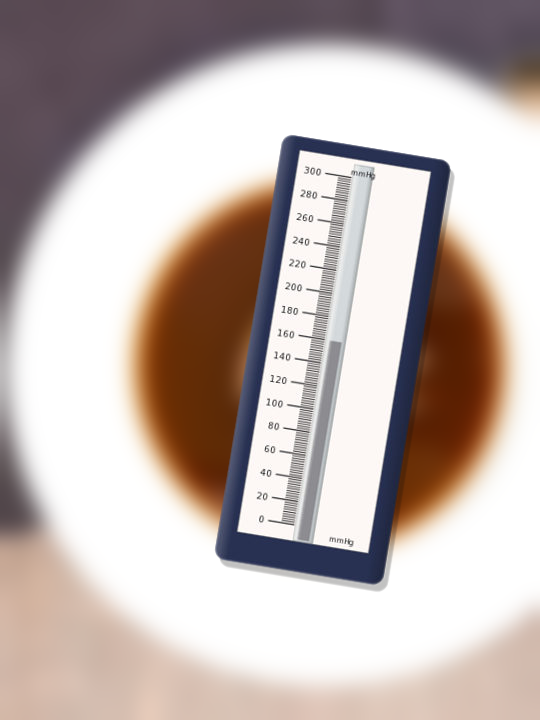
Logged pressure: 160 mmHg
